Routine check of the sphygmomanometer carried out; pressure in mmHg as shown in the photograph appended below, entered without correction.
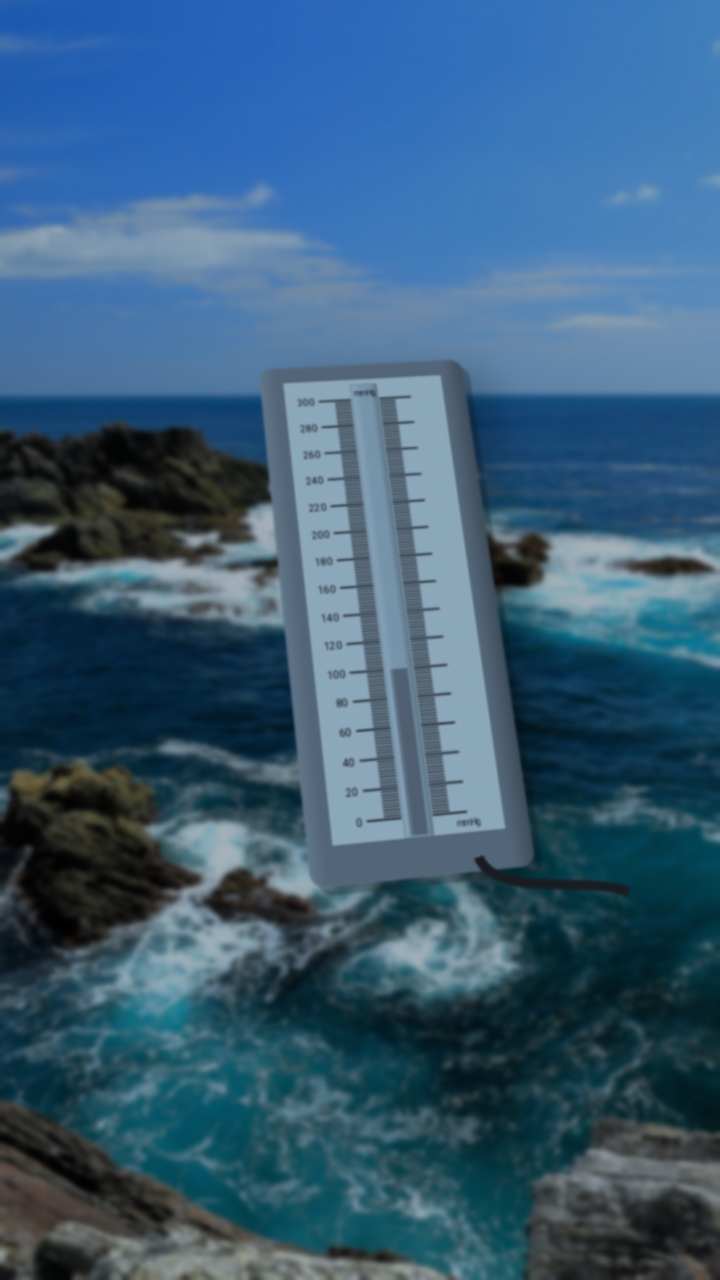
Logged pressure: 100 mmHg
